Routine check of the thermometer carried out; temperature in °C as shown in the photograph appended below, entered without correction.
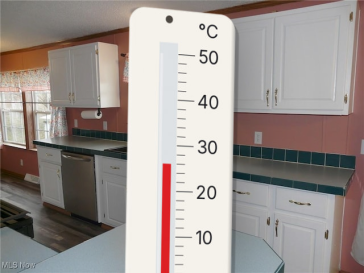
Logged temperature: 26 °C
